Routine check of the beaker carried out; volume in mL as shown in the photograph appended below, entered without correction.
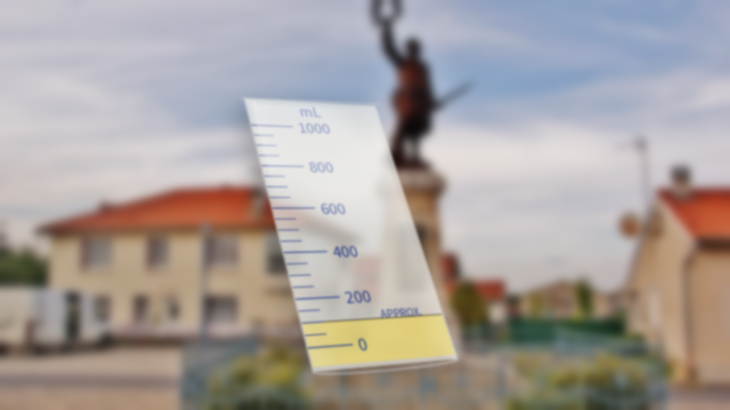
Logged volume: 100 mL
